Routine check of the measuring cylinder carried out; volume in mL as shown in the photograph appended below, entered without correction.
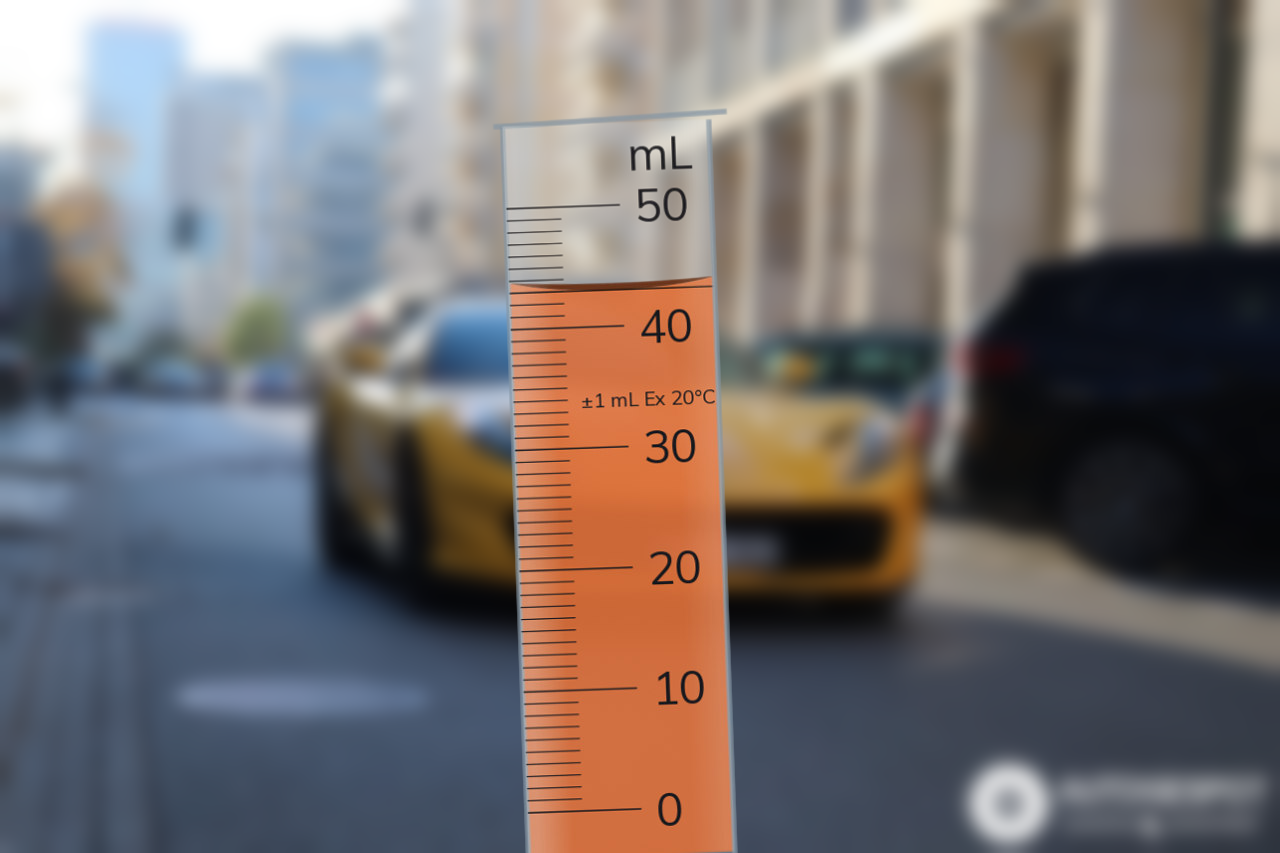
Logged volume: 43 mL
